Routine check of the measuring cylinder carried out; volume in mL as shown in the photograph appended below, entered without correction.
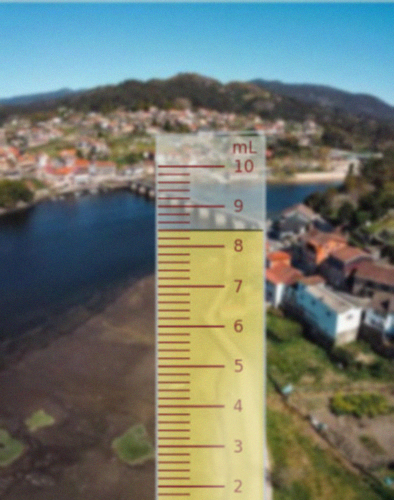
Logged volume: 8.4 mL
